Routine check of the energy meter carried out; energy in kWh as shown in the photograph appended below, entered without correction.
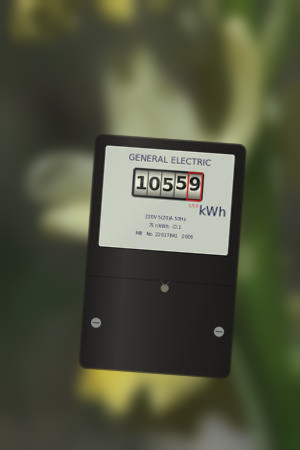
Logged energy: 1055.9 kWh
